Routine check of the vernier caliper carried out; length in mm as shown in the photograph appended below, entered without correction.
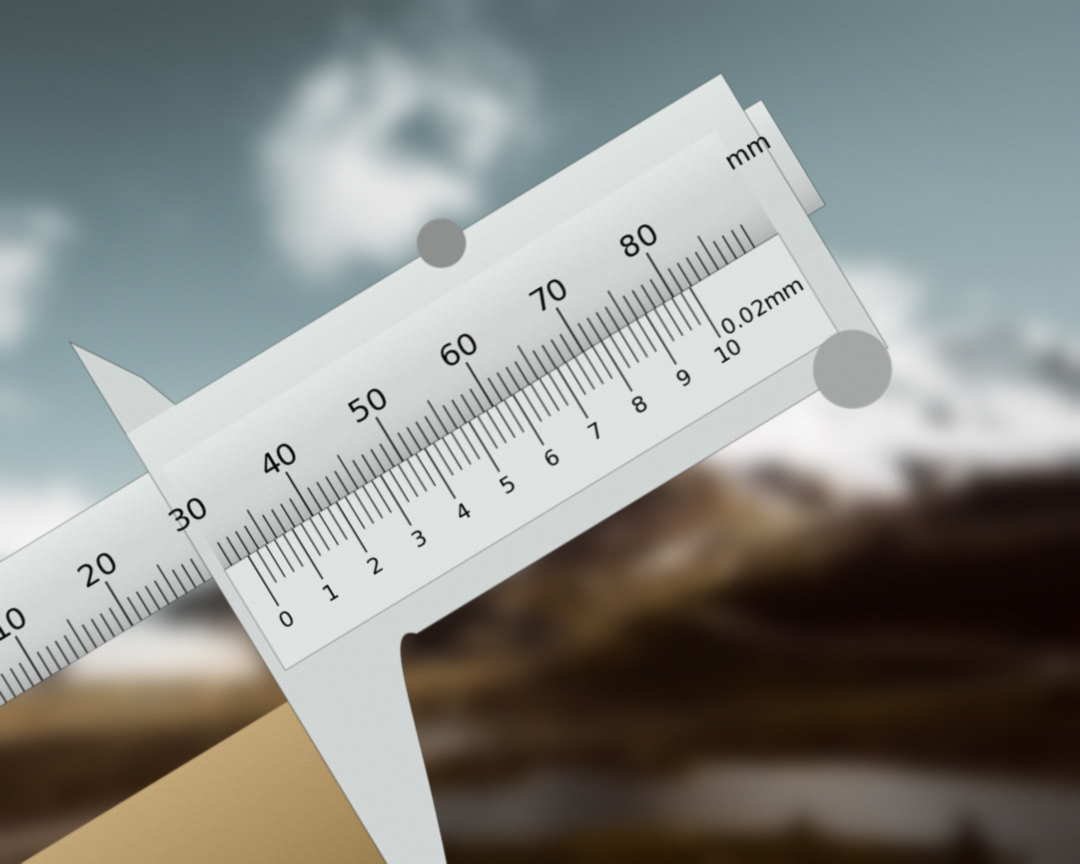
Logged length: 32.8 mm
